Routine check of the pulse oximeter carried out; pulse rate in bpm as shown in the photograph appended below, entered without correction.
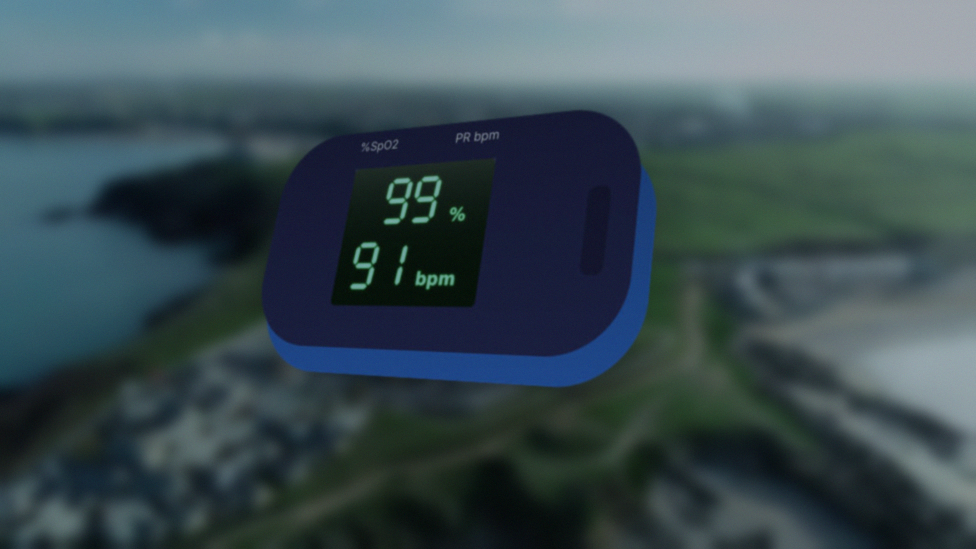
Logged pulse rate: 91 bpm
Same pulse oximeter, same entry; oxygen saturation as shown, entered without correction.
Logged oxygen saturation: 99 %
